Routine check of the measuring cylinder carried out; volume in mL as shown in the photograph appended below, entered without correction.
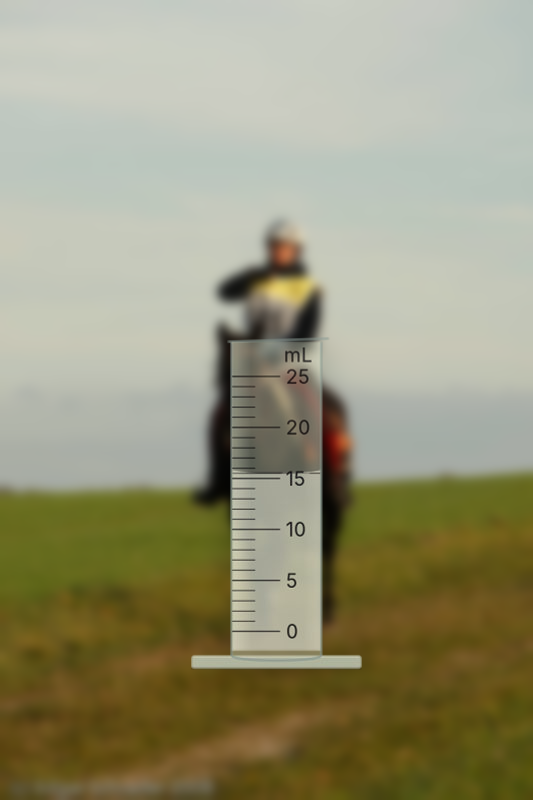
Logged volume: 15.5 mL
